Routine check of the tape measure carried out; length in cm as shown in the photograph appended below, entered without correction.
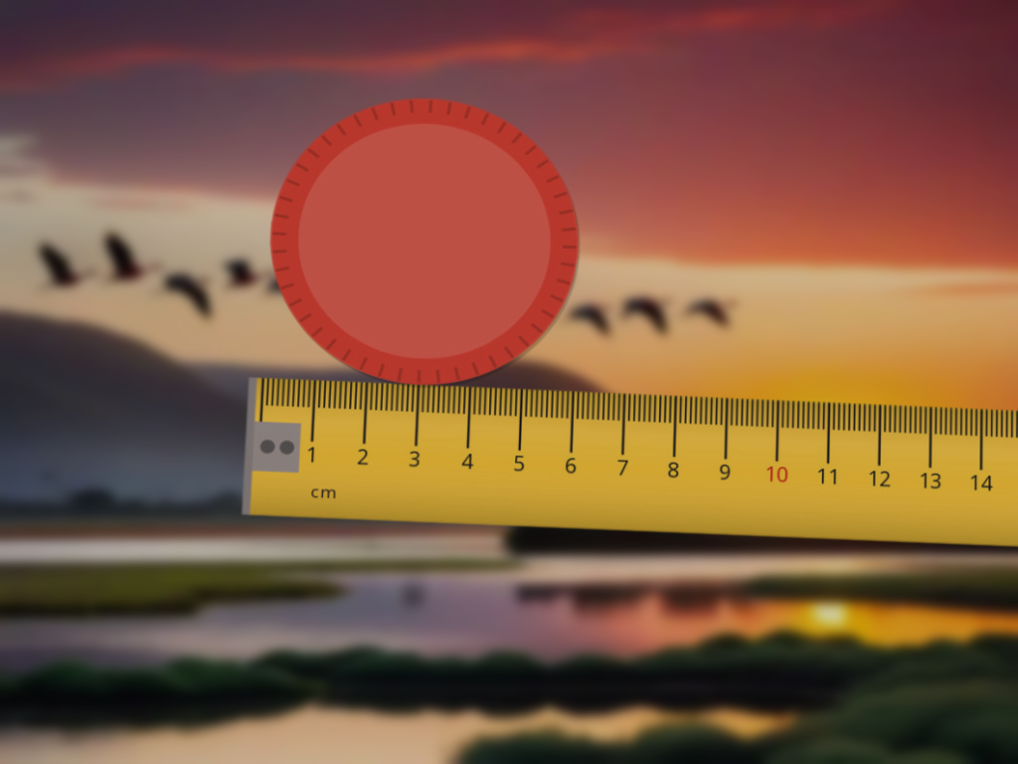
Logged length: 6 cm
